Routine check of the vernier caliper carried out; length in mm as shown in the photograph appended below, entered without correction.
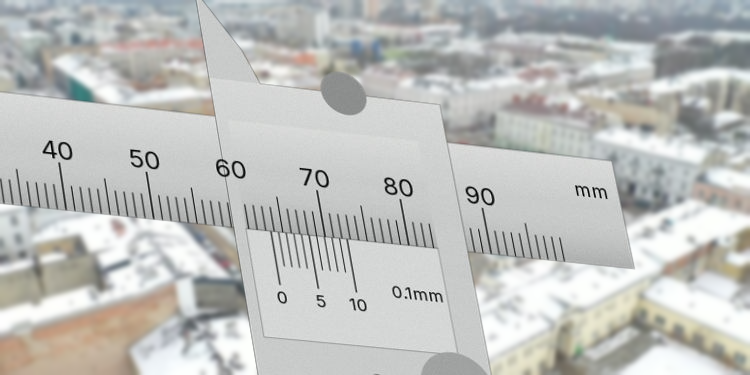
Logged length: 63.6 mm
